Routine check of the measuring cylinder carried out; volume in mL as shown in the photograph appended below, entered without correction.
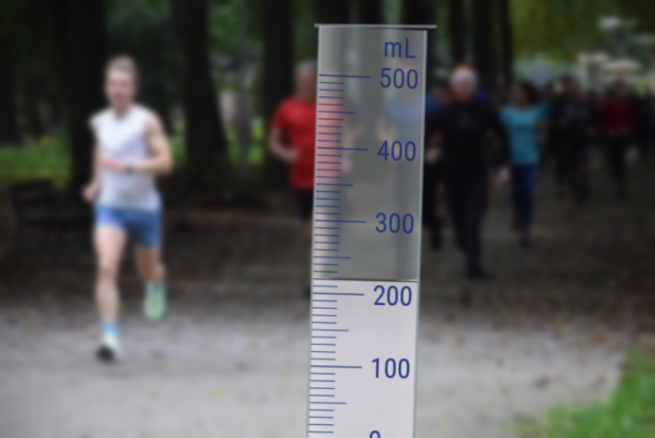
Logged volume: 220 mL
